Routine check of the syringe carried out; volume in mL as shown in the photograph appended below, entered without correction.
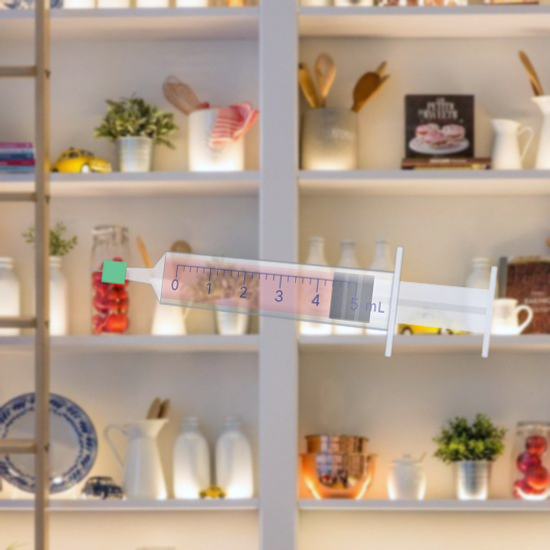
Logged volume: 4.4 mL
